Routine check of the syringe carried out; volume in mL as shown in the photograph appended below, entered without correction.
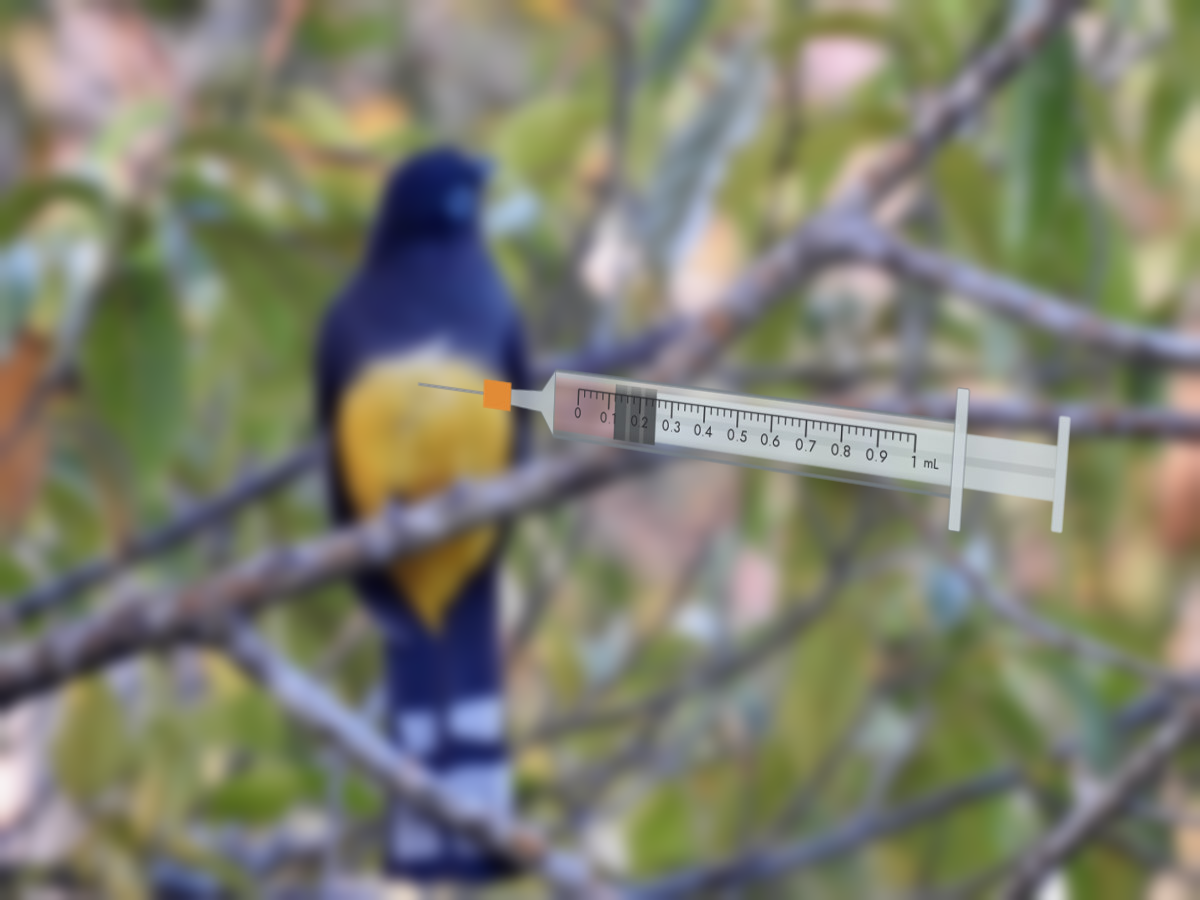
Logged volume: 0.12 mL
